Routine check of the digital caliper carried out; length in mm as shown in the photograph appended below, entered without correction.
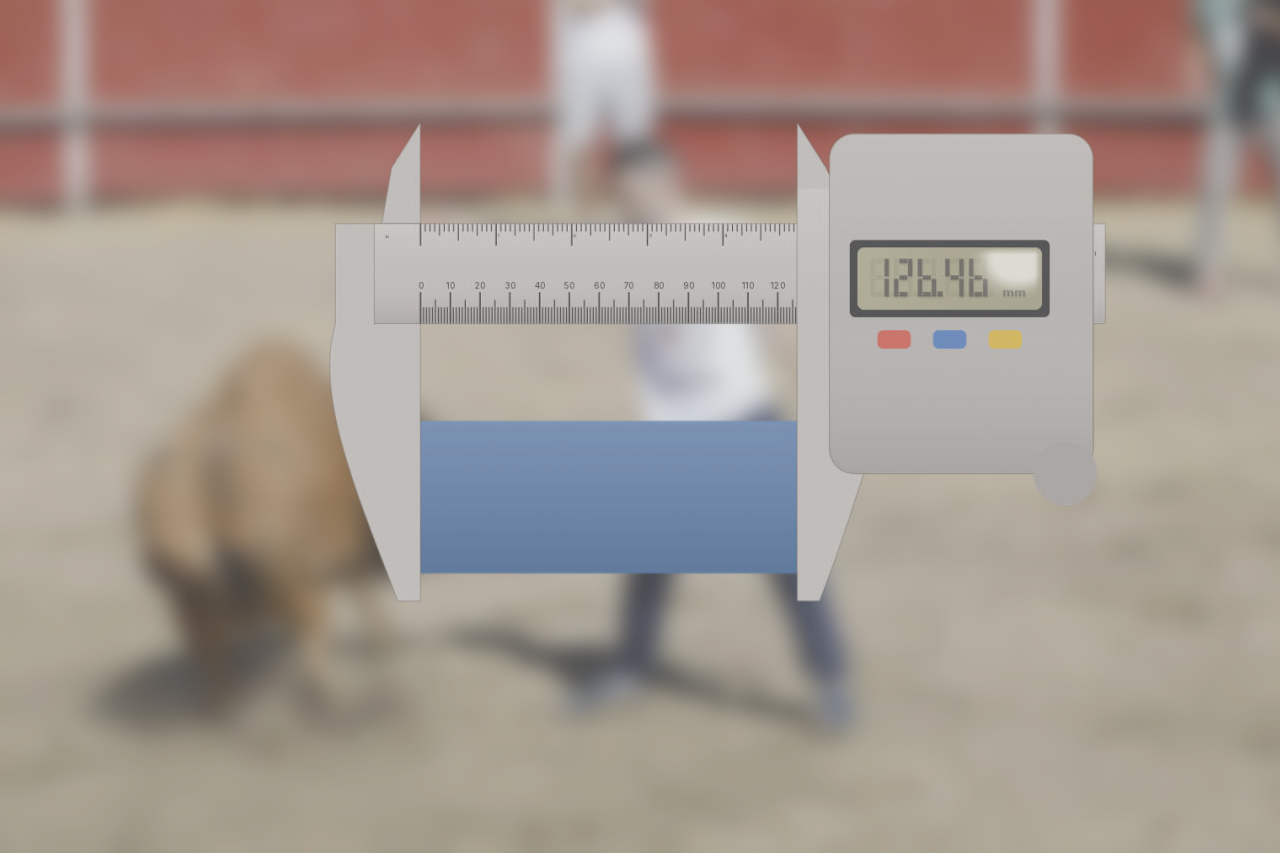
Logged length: 126.46 mm
